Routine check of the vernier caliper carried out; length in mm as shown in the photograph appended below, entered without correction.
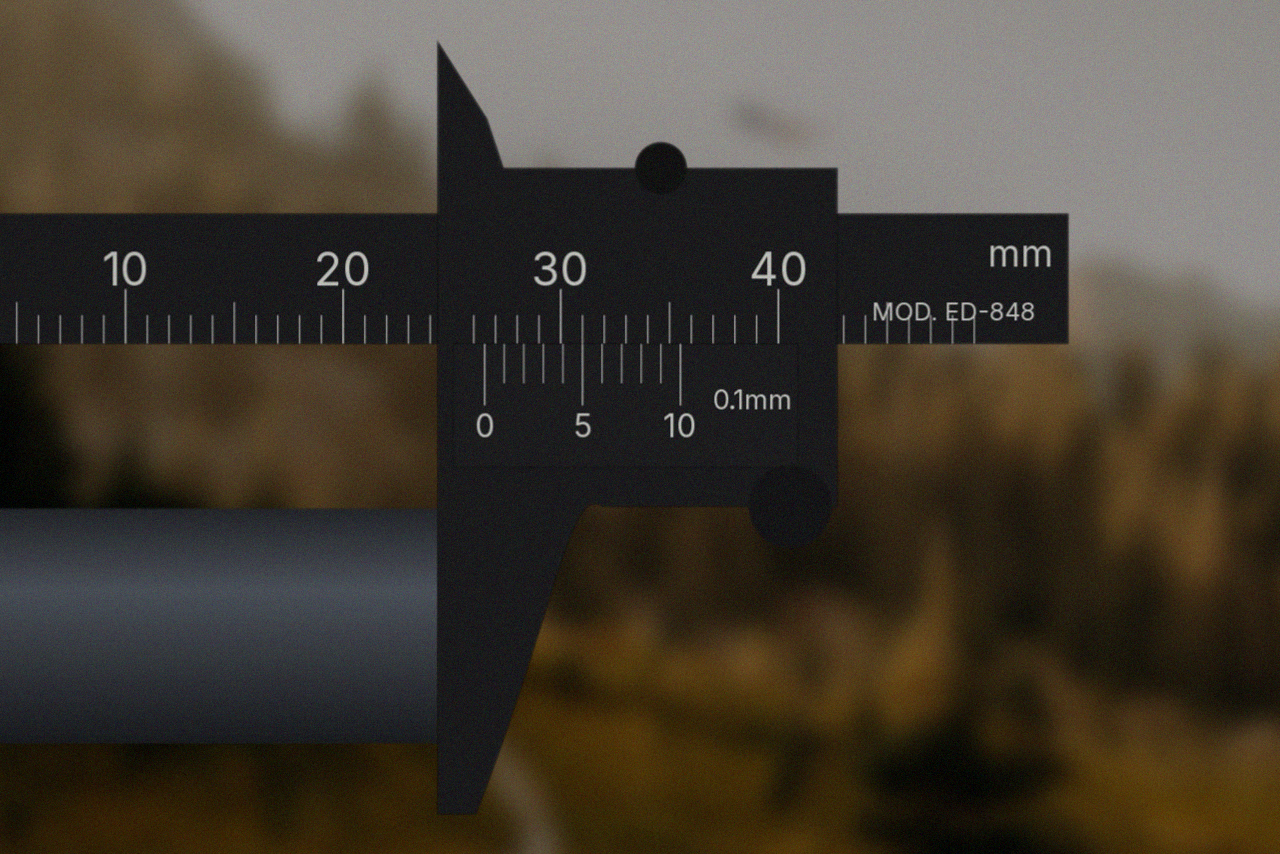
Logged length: 26.5 mm
